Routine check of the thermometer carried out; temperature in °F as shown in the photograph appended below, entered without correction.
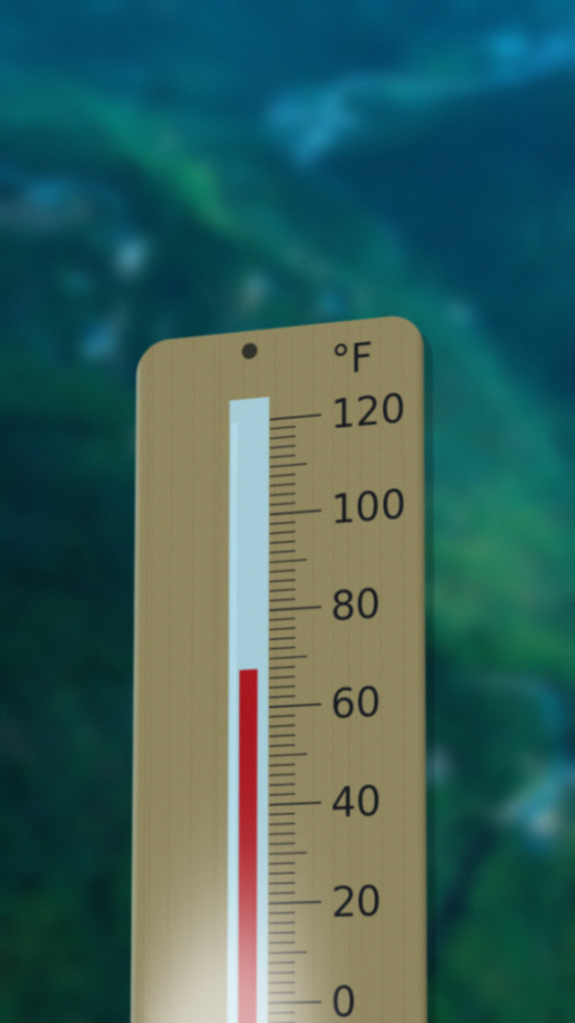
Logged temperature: 68 °F
